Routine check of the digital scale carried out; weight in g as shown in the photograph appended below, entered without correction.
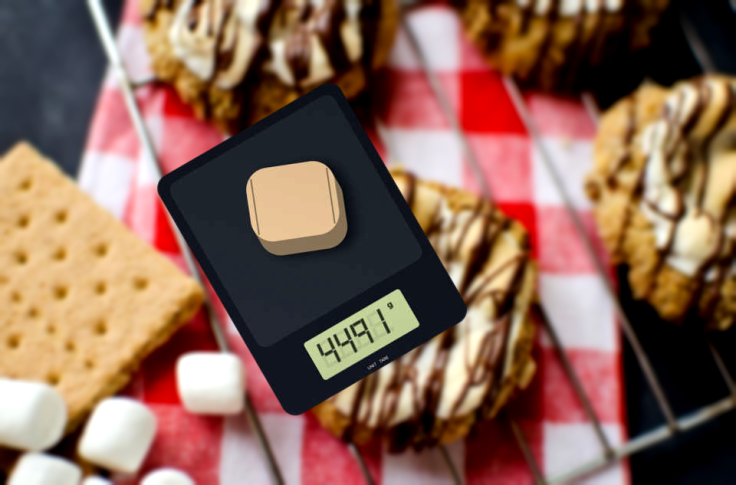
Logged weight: 4491 g
